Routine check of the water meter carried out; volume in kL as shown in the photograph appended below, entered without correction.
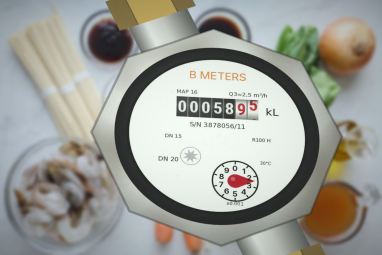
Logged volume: 58.952 kL
